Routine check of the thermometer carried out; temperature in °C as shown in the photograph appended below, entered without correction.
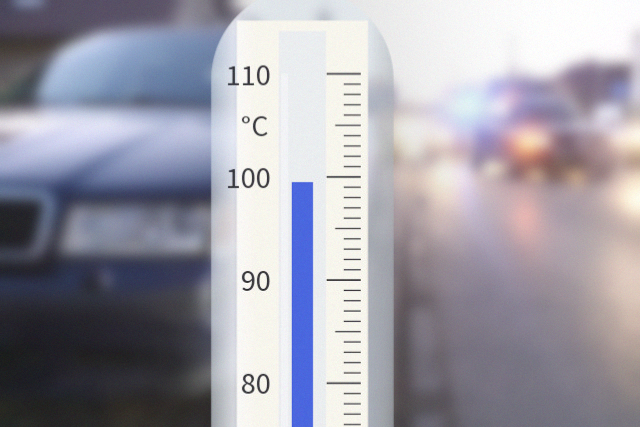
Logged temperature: 99.5 °C
